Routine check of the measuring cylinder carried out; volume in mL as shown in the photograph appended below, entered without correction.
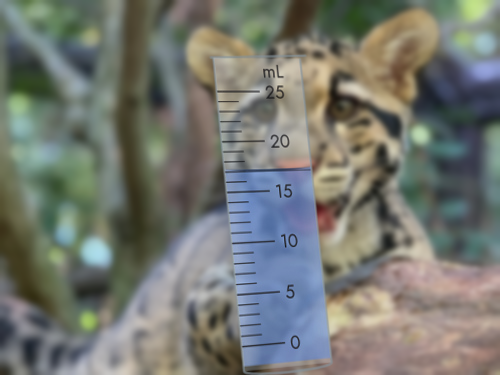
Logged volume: 17 mL
